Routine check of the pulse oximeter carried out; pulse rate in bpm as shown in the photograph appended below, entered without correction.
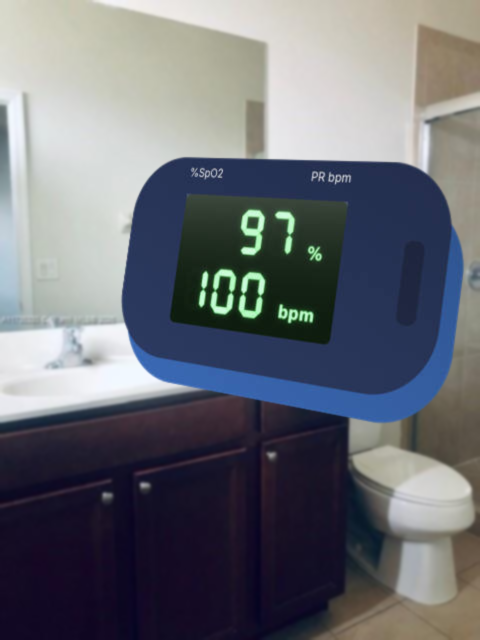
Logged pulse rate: 100 bpm
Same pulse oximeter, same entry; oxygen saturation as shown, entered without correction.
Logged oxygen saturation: 97 %
